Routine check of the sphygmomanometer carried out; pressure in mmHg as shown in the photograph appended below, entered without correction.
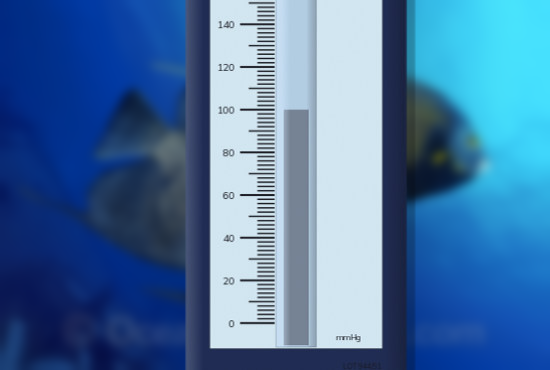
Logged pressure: 100 mmHg
